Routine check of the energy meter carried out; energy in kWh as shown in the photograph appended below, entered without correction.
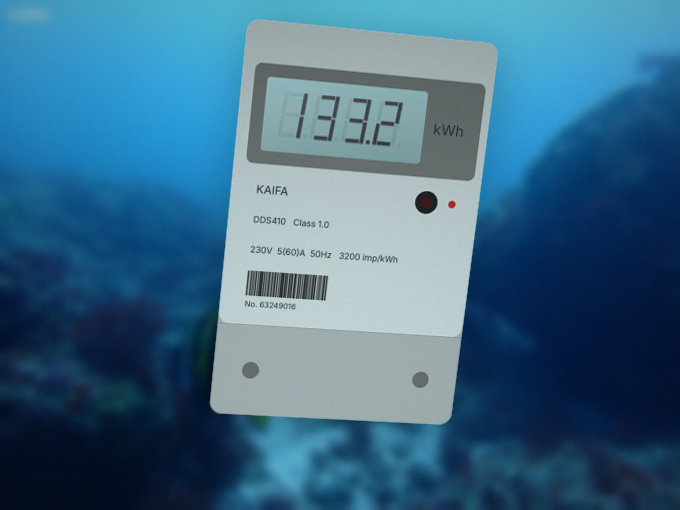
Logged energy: 133.2 kWh
